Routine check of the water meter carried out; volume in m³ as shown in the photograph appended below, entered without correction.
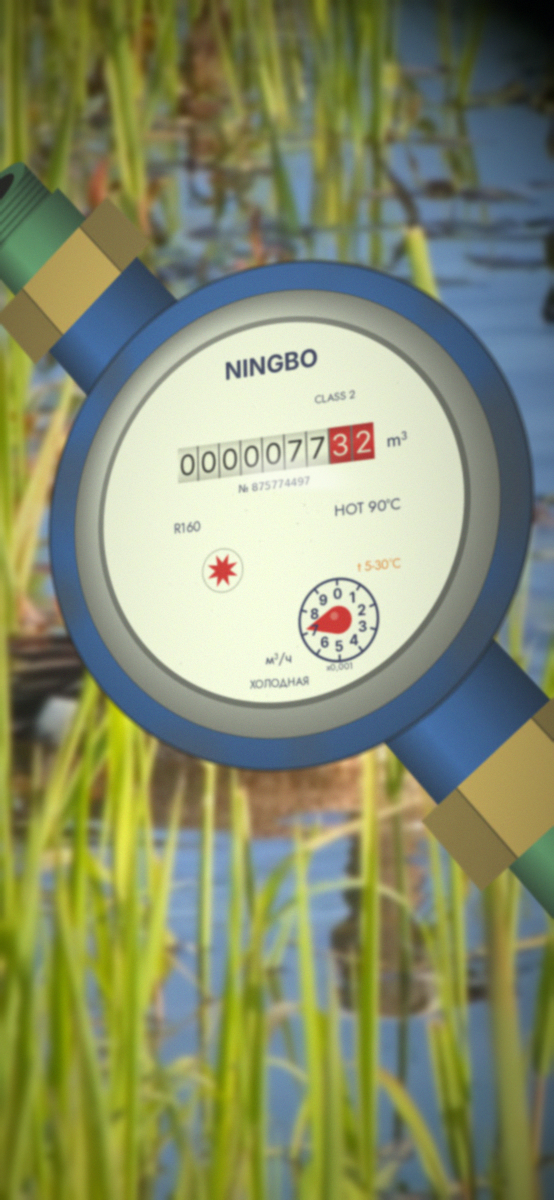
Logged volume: 77.327 m³
